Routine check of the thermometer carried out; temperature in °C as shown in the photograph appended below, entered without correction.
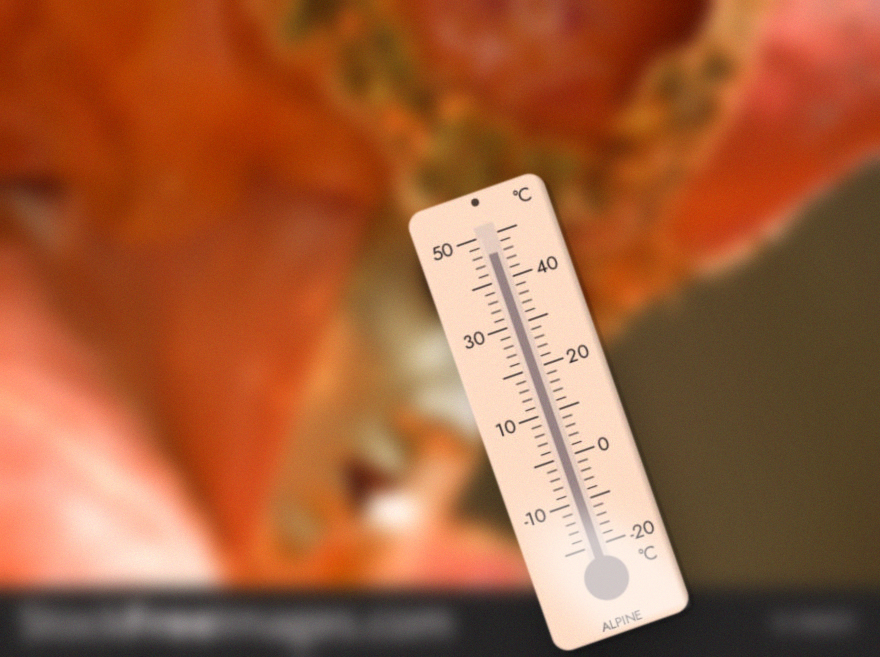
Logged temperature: 46 °C
